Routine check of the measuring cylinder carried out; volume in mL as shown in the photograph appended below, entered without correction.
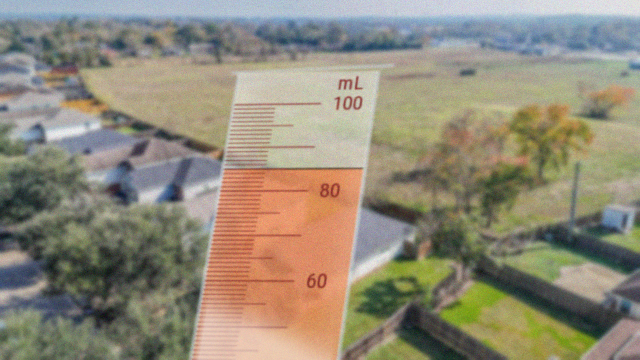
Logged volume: 85 mL
